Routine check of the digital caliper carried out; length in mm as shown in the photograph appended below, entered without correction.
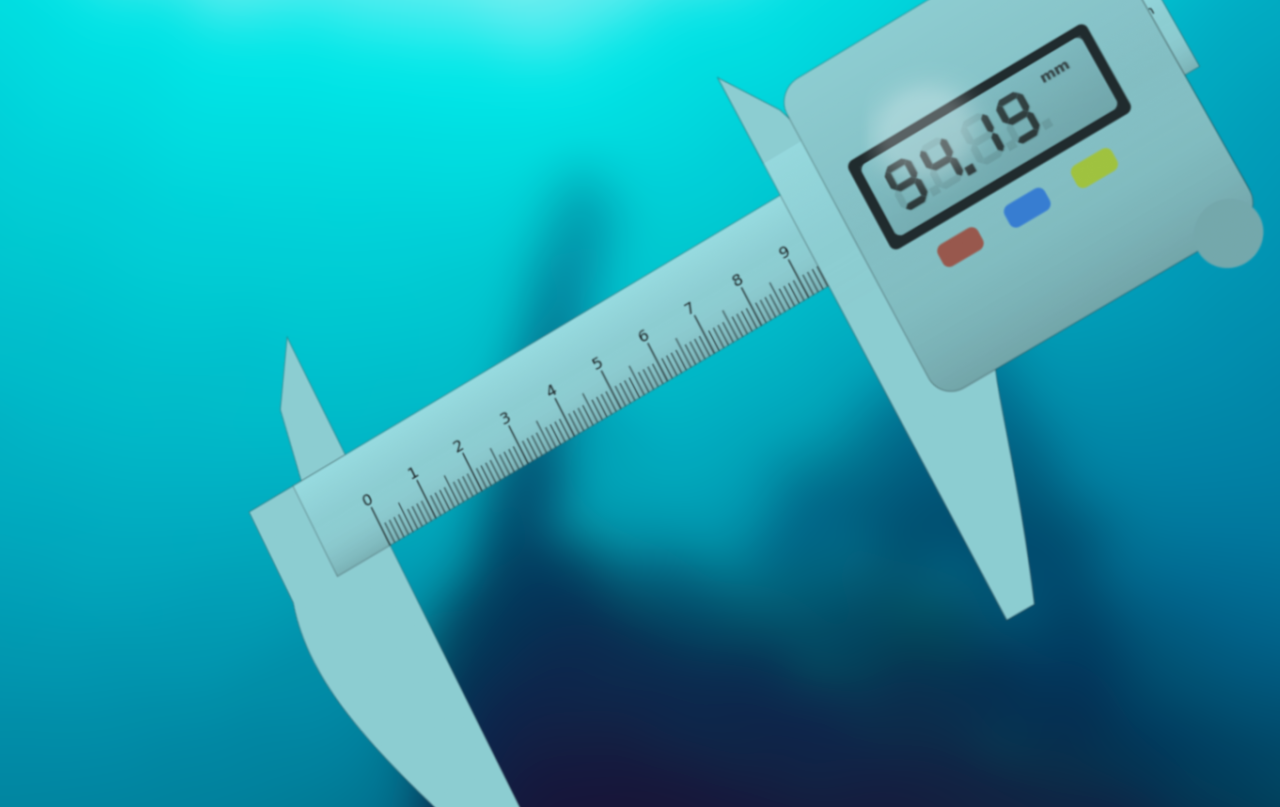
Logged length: 94.19 mm
